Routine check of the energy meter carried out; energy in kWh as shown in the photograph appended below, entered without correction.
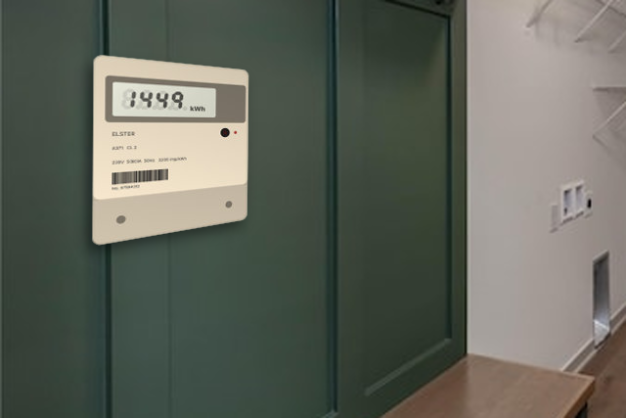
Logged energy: 1449 kWh
